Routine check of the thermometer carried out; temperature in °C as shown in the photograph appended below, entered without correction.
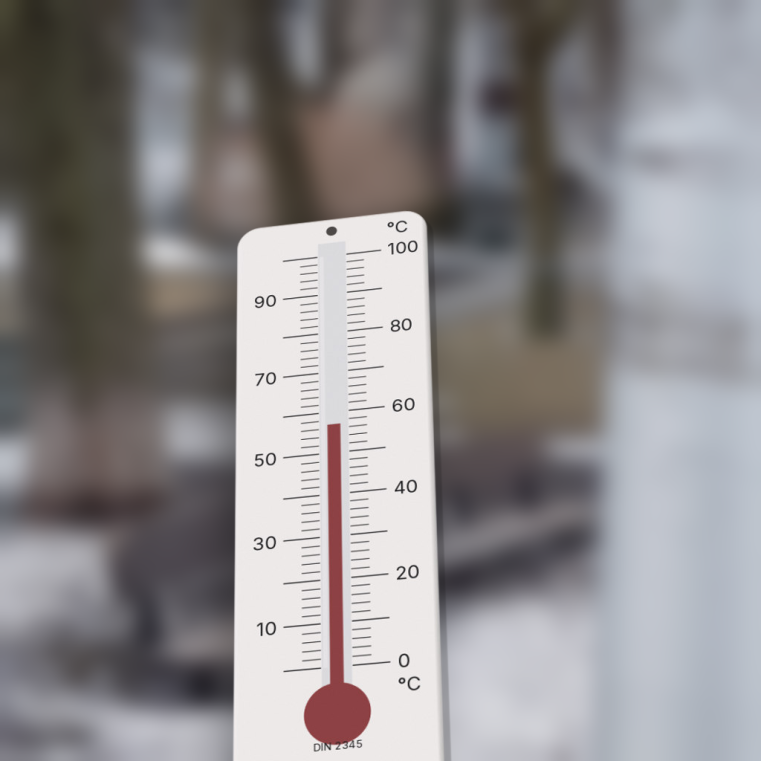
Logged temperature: 57 °C
